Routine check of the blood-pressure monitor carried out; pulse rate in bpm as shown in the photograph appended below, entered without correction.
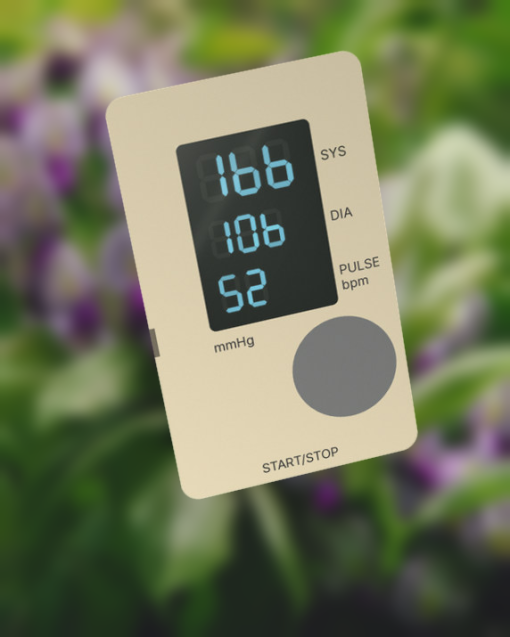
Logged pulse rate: 52 bpm
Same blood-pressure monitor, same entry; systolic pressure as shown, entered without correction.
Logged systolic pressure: 166 mmHg
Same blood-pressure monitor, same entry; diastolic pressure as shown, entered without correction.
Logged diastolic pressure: 106 mmHg
